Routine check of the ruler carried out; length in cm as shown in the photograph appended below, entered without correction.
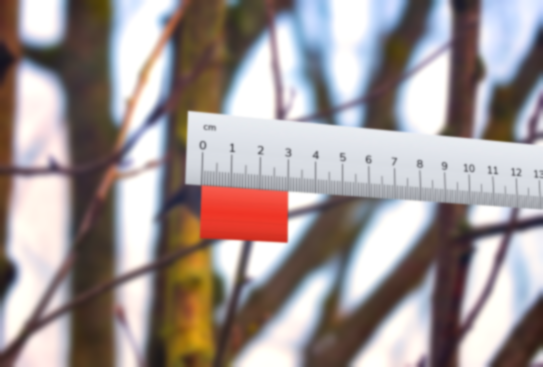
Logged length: 3 cm
